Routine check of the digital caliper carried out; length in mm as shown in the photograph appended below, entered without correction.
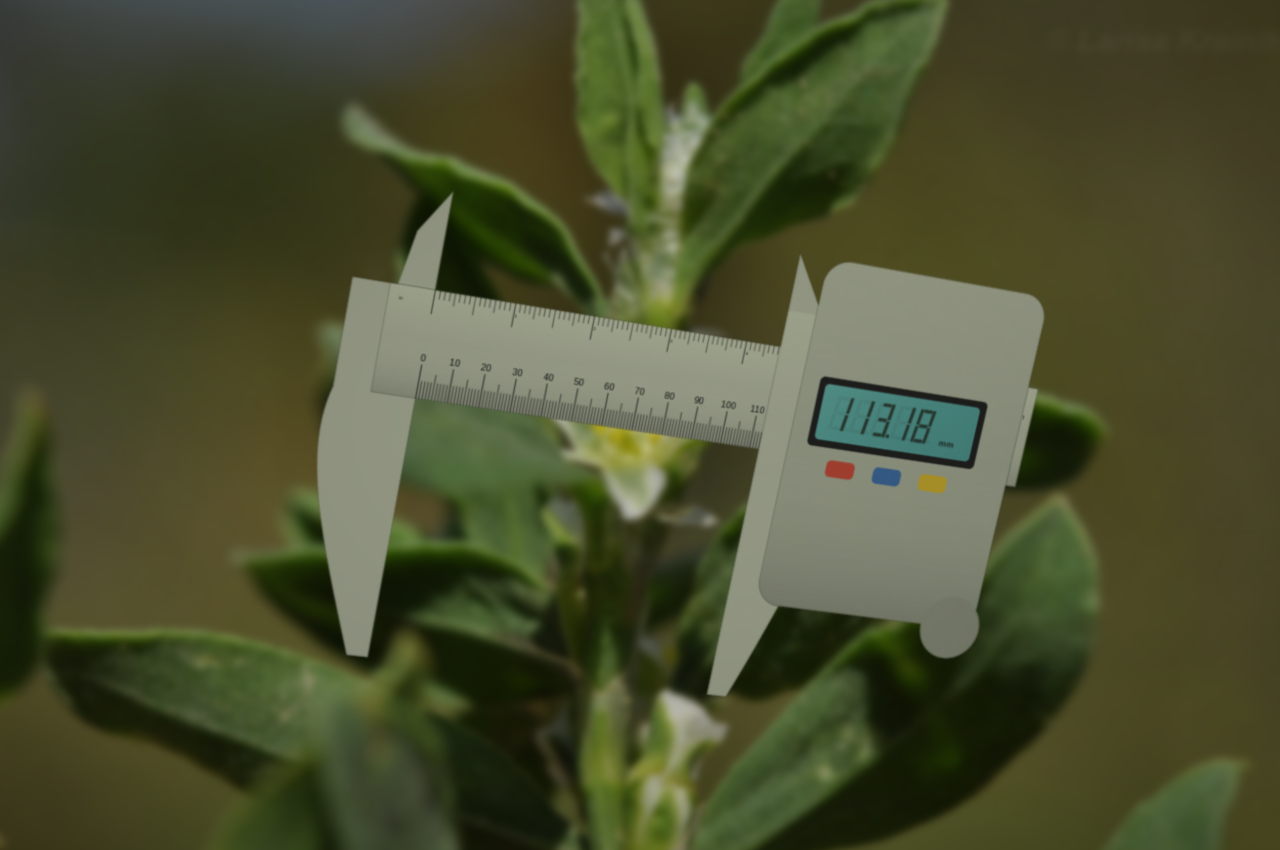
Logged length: 113.18 mm
